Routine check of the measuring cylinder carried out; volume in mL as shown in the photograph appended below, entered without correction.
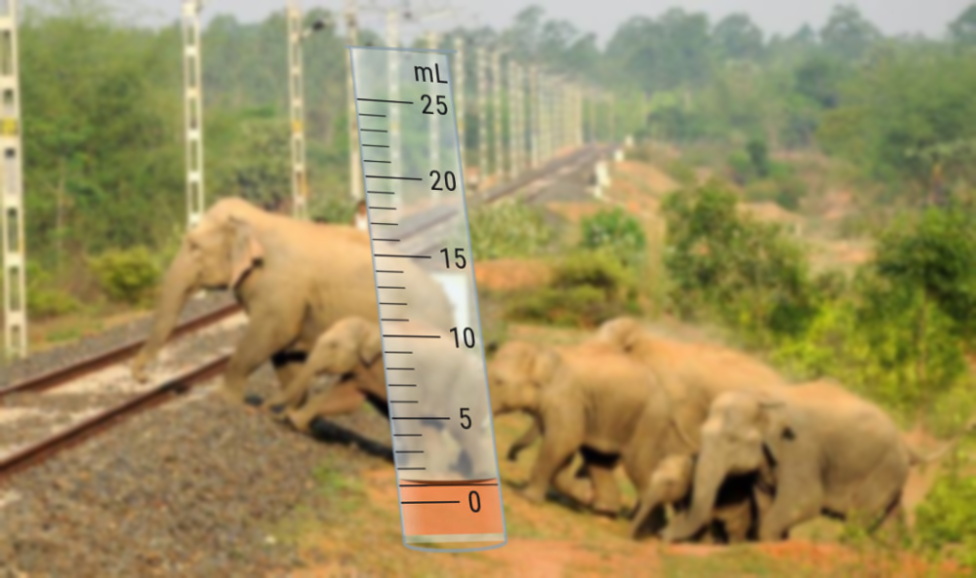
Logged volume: 1 mL
